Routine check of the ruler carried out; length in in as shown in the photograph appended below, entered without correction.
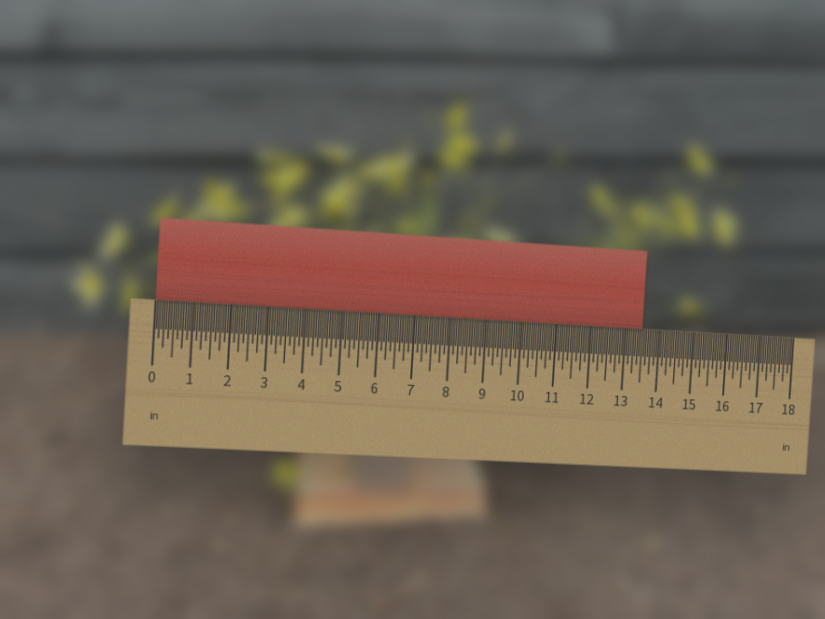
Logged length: 13.5 in
